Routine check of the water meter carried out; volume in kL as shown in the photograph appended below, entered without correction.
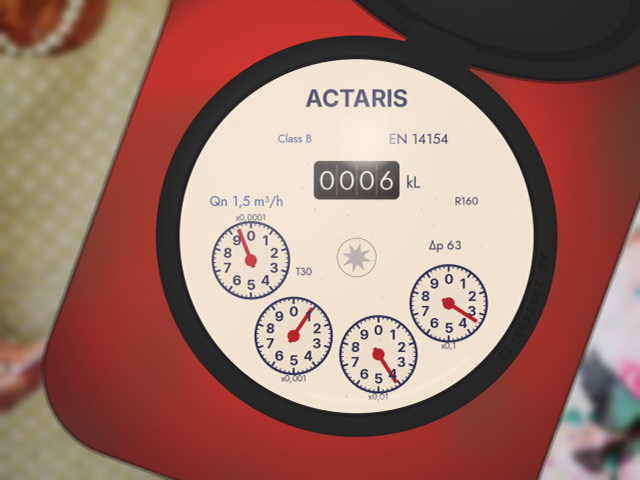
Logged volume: 6.3409 kL
